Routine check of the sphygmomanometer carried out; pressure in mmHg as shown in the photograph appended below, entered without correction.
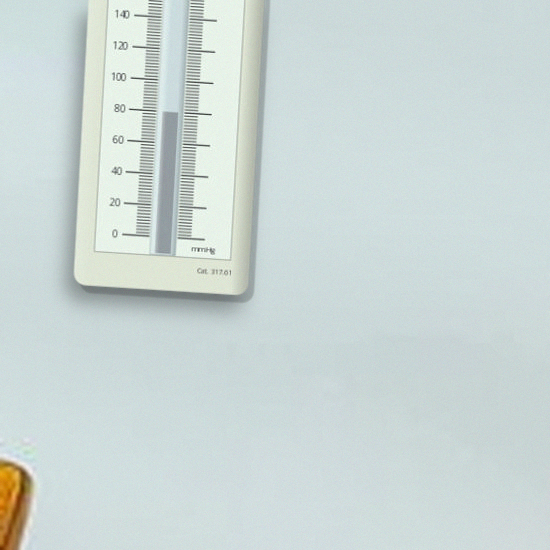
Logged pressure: 80 mmHg
